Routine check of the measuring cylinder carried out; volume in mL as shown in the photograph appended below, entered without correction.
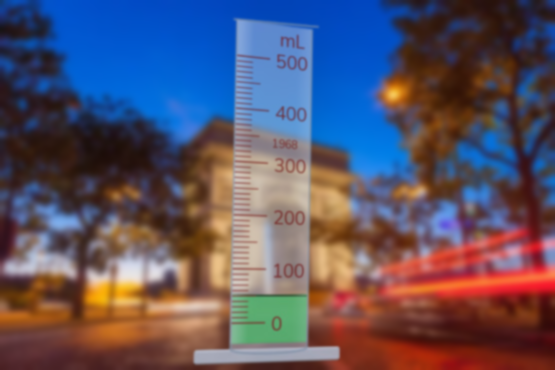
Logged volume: 50 mL
